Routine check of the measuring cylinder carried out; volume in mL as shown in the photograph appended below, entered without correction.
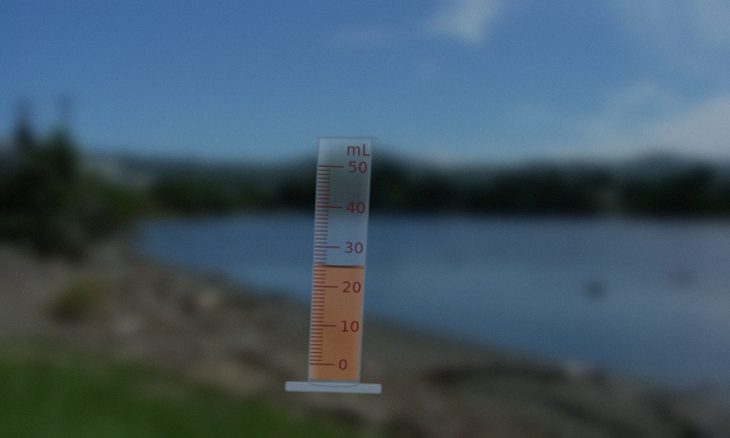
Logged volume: 25 mL
